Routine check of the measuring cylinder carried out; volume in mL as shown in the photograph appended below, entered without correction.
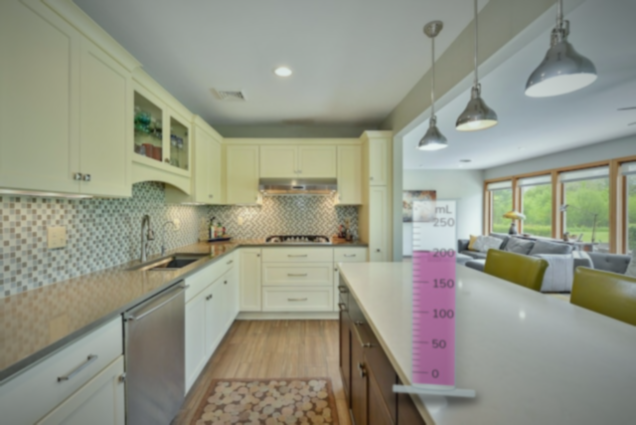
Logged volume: 200 mL
